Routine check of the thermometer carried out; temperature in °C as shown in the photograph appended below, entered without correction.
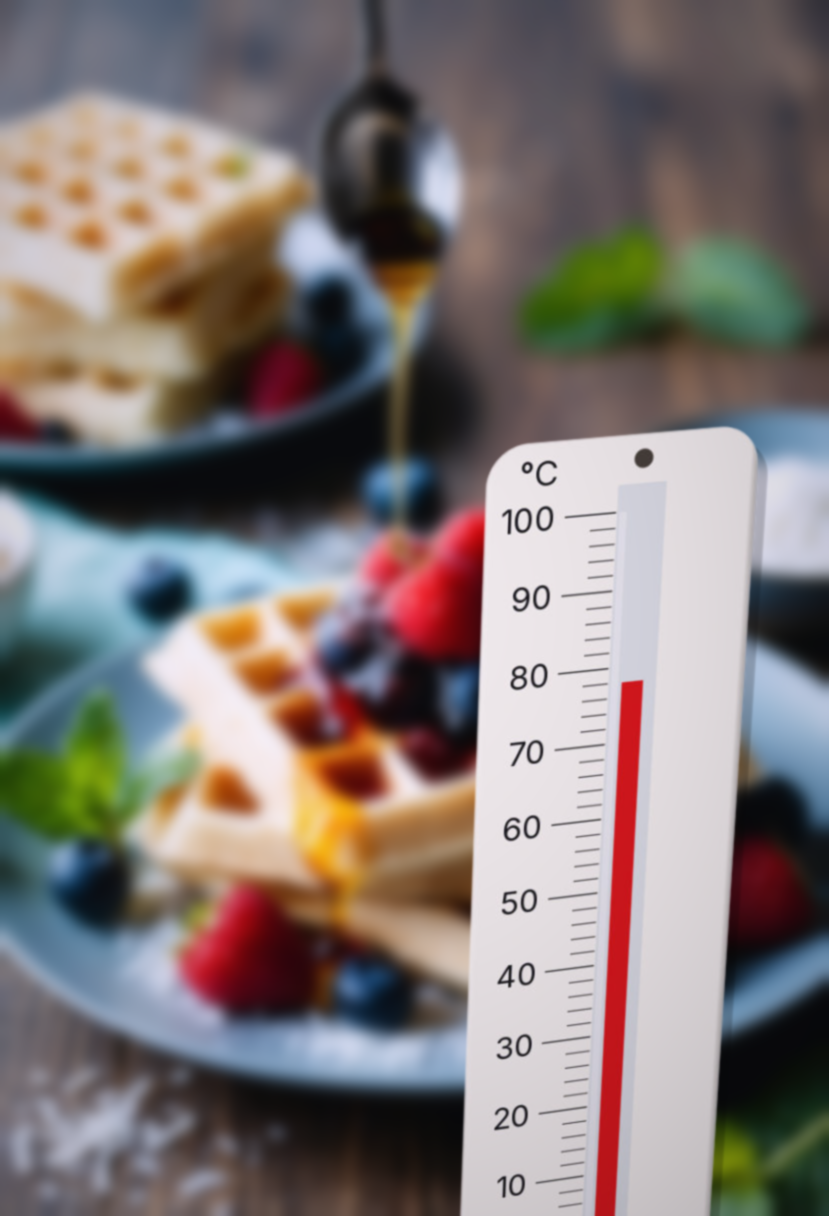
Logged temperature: 78 °C
